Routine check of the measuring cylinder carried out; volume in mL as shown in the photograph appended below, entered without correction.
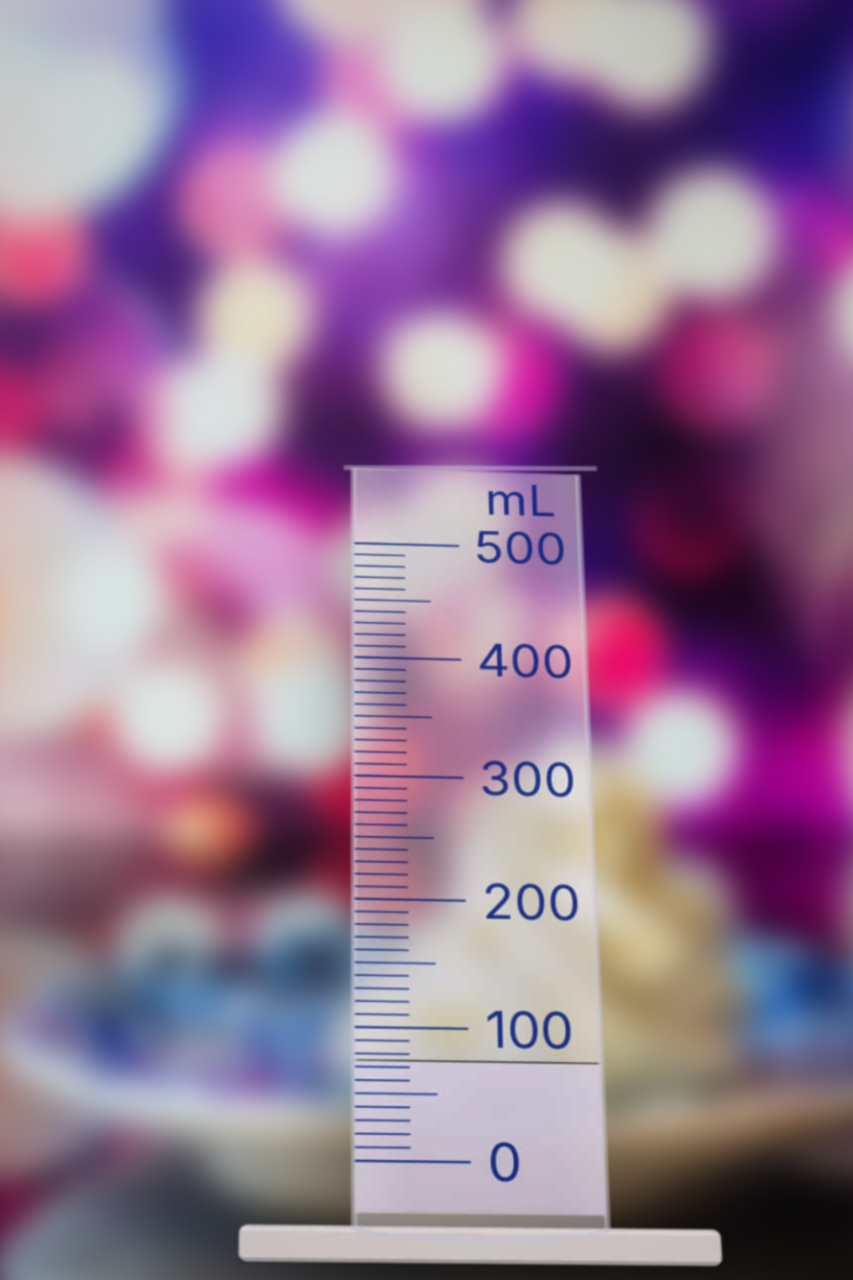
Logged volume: 75 mL
